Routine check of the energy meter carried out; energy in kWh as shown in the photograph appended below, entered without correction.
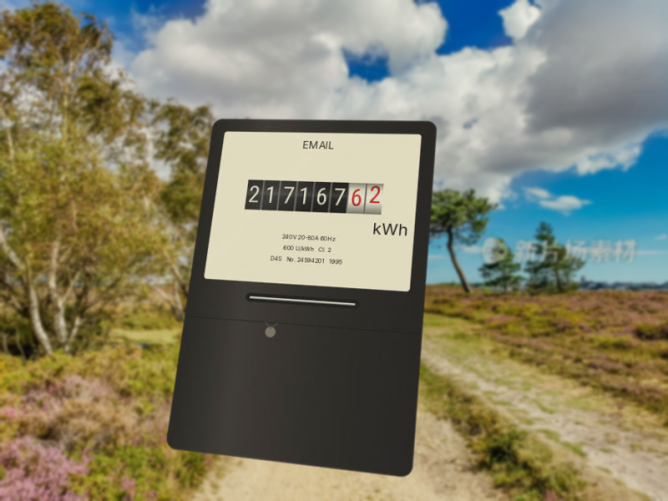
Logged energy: 217167.62 kWh
